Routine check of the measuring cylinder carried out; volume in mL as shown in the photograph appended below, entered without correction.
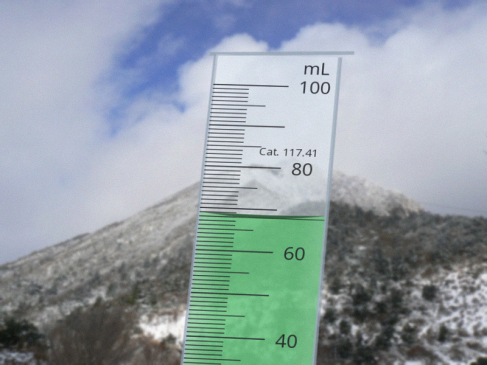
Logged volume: 68 mL
